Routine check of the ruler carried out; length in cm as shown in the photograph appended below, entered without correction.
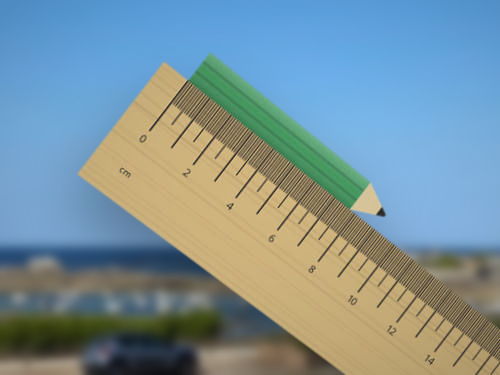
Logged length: 9 cm
